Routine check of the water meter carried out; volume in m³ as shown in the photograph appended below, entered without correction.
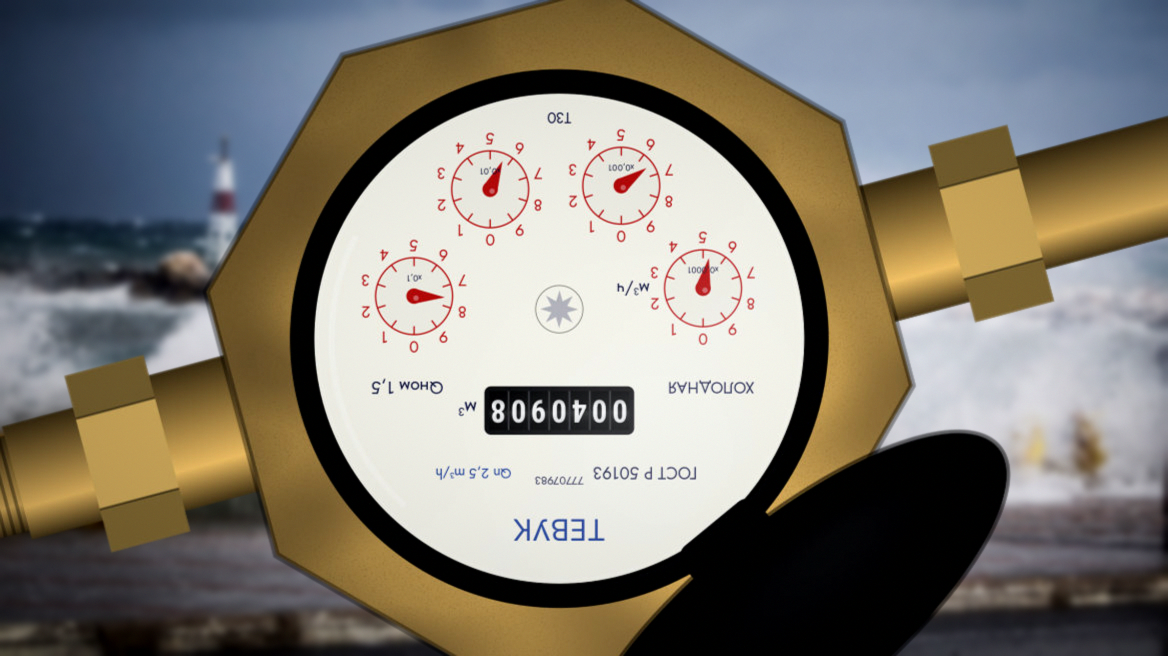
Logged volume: 40908.7565 m³
